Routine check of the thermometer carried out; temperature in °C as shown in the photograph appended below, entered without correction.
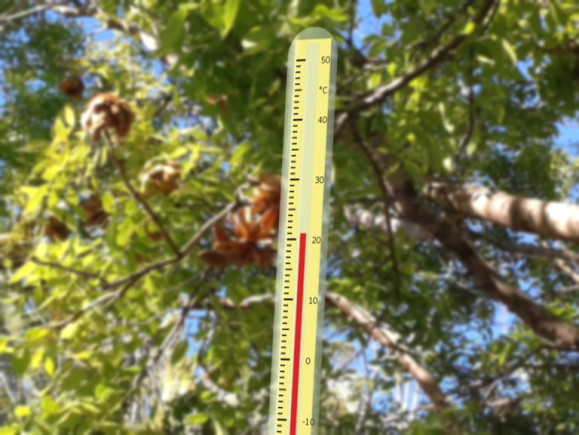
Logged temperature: 21 °C
